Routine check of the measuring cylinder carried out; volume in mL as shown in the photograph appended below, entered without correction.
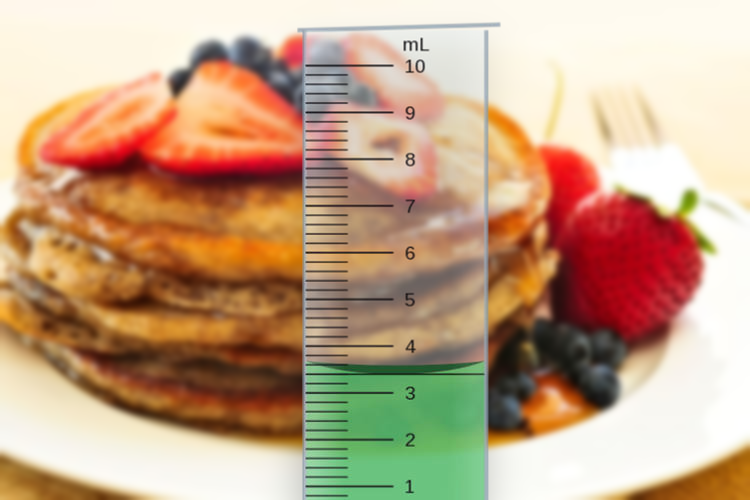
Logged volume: 3.4 mL
